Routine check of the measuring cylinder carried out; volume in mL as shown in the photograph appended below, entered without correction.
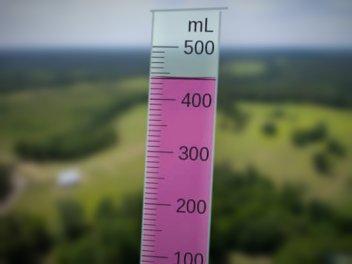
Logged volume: 440 mL
